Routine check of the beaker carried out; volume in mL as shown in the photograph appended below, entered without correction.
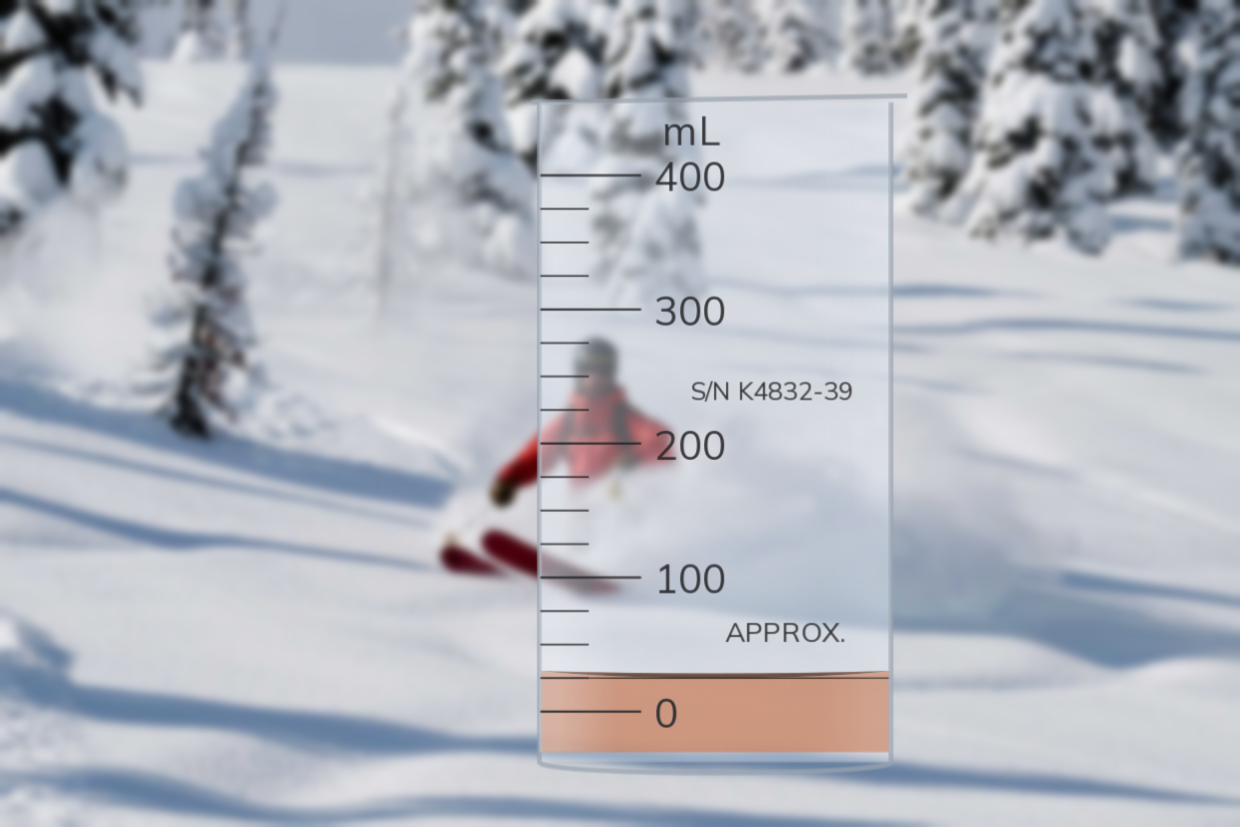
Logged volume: 25 mL
